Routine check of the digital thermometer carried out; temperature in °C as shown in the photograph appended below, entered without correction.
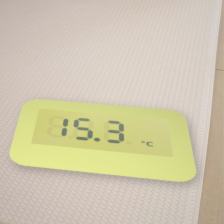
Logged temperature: 15.3 °C
